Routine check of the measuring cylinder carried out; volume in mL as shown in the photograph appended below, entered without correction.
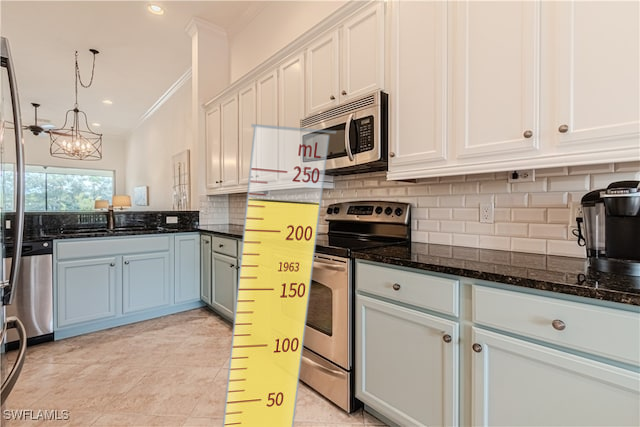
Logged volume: 225 mL
